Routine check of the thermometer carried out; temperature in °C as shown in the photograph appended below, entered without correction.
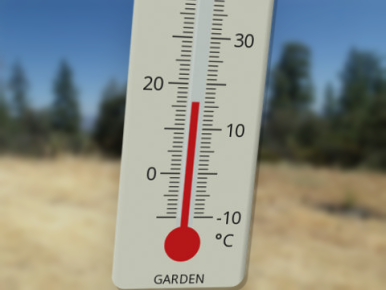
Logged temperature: 16 °C
